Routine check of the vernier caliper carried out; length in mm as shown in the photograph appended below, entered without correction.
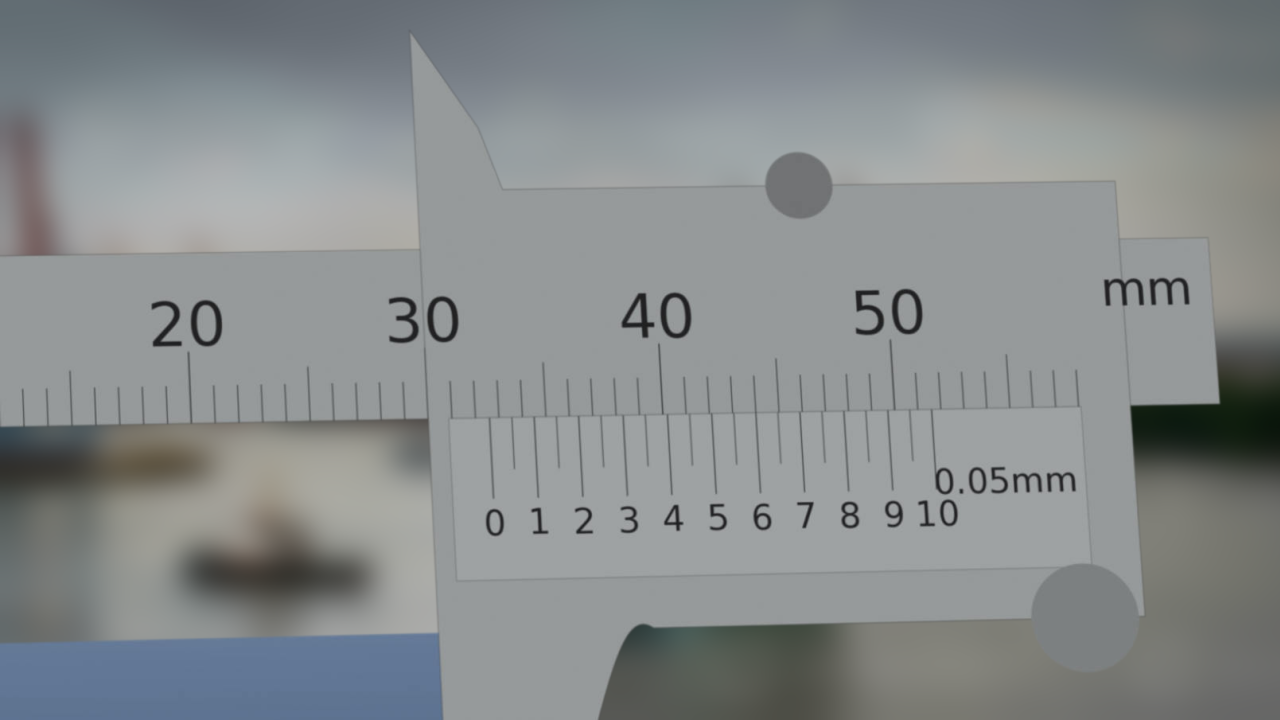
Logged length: 32.6 mm
